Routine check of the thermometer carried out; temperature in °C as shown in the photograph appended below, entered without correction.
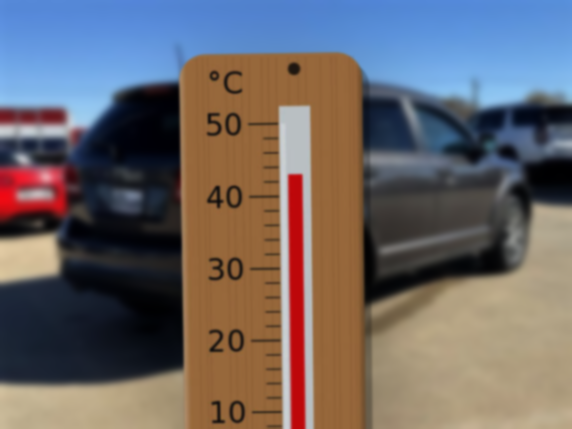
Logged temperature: 43 °C
